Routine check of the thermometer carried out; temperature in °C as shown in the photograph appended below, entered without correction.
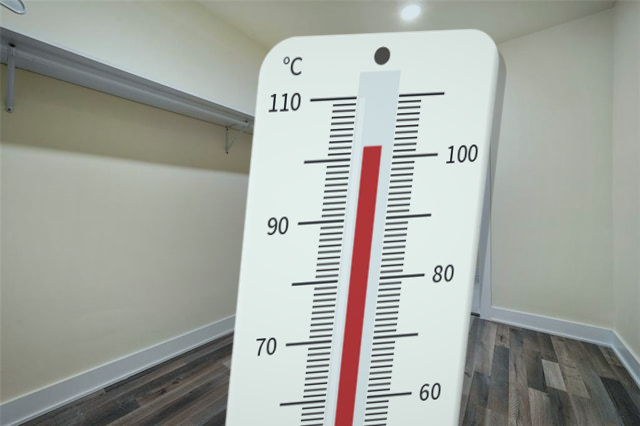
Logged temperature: 102 °C
